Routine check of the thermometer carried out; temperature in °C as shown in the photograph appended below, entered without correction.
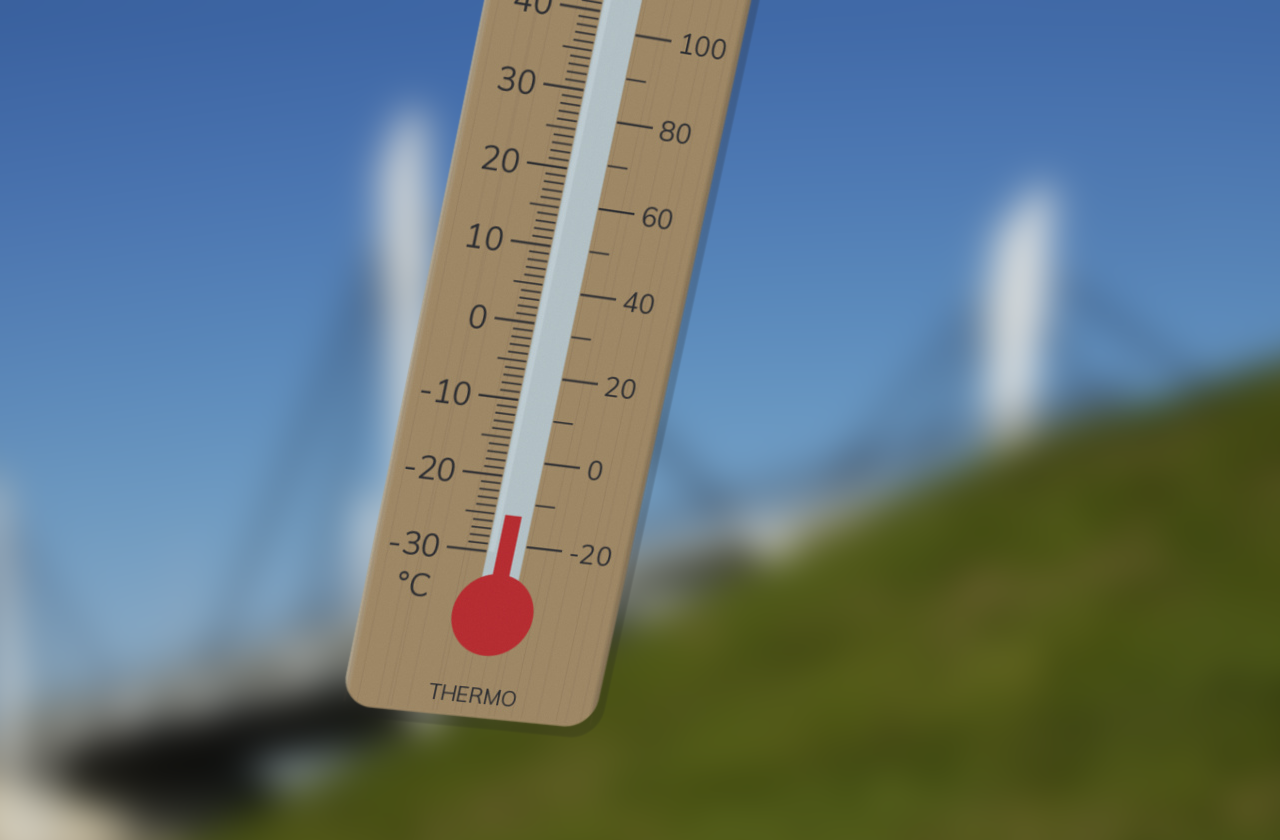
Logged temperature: -25 °C
